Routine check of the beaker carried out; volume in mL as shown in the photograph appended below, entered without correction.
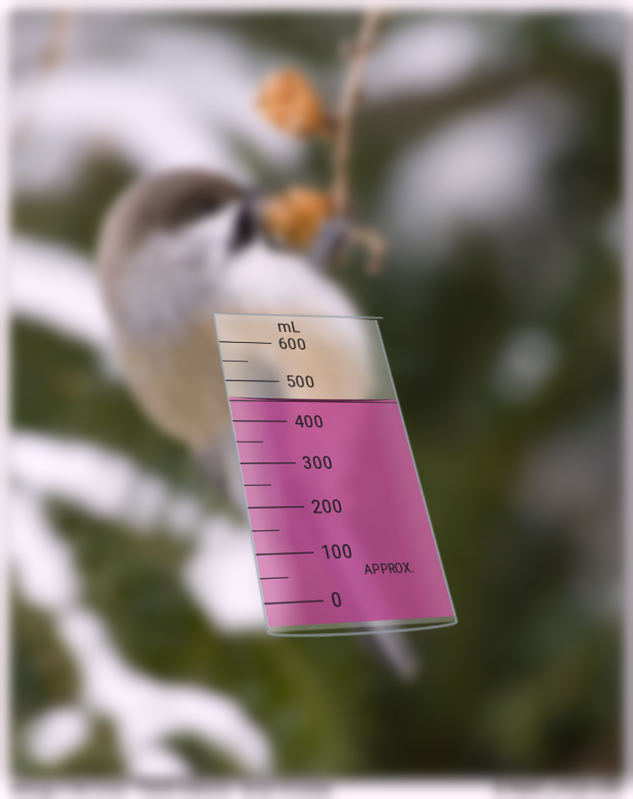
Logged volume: 450 mL
